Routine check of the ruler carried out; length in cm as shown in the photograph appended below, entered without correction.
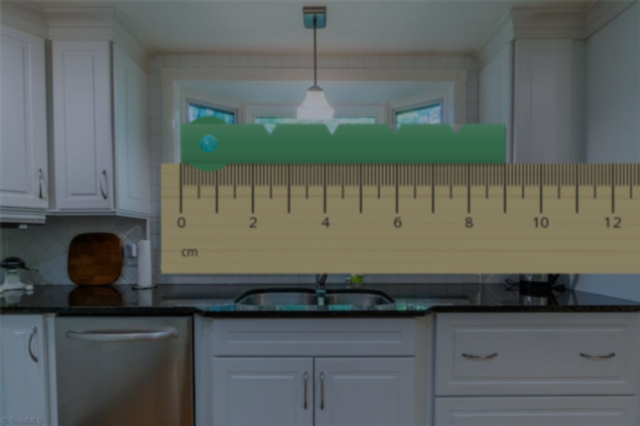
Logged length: 9 cm
